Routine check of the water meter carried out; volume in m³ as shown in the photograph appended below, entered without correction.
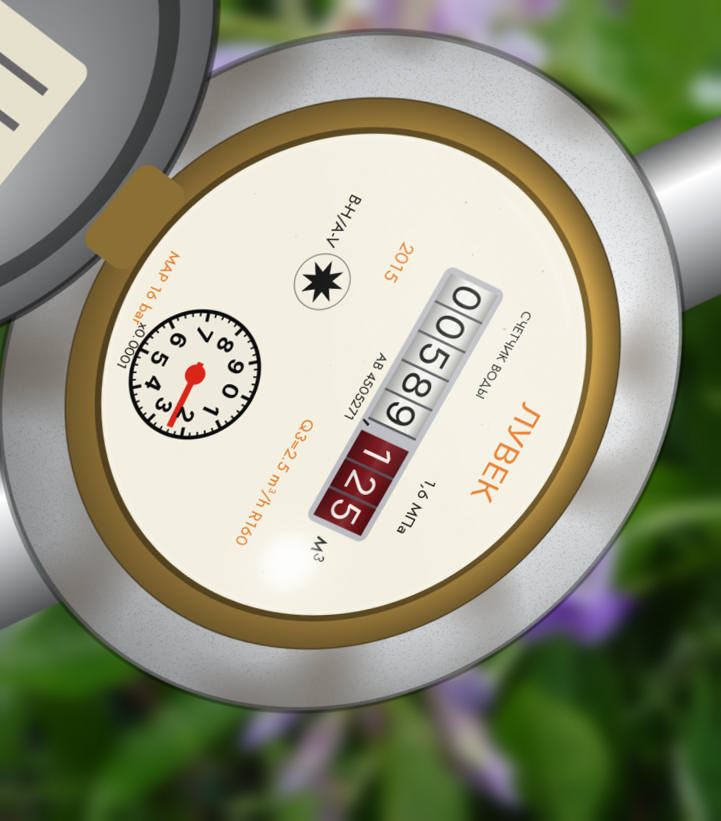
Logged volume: 589.1252 m³
